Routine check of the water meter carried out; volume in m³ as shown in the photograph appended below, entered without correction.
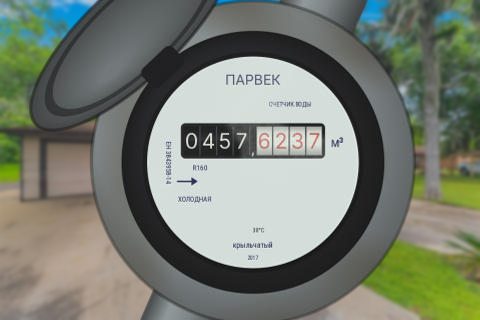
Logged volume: 457.6237 m³
